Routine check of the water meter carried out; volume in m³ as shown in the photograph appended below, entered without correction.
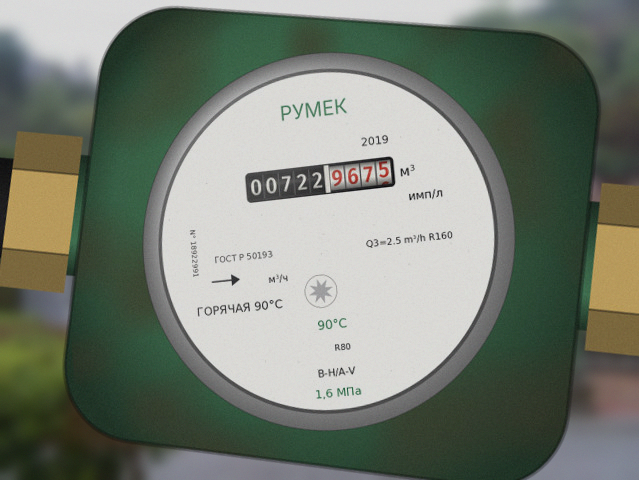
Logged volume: 722.9675 m³
